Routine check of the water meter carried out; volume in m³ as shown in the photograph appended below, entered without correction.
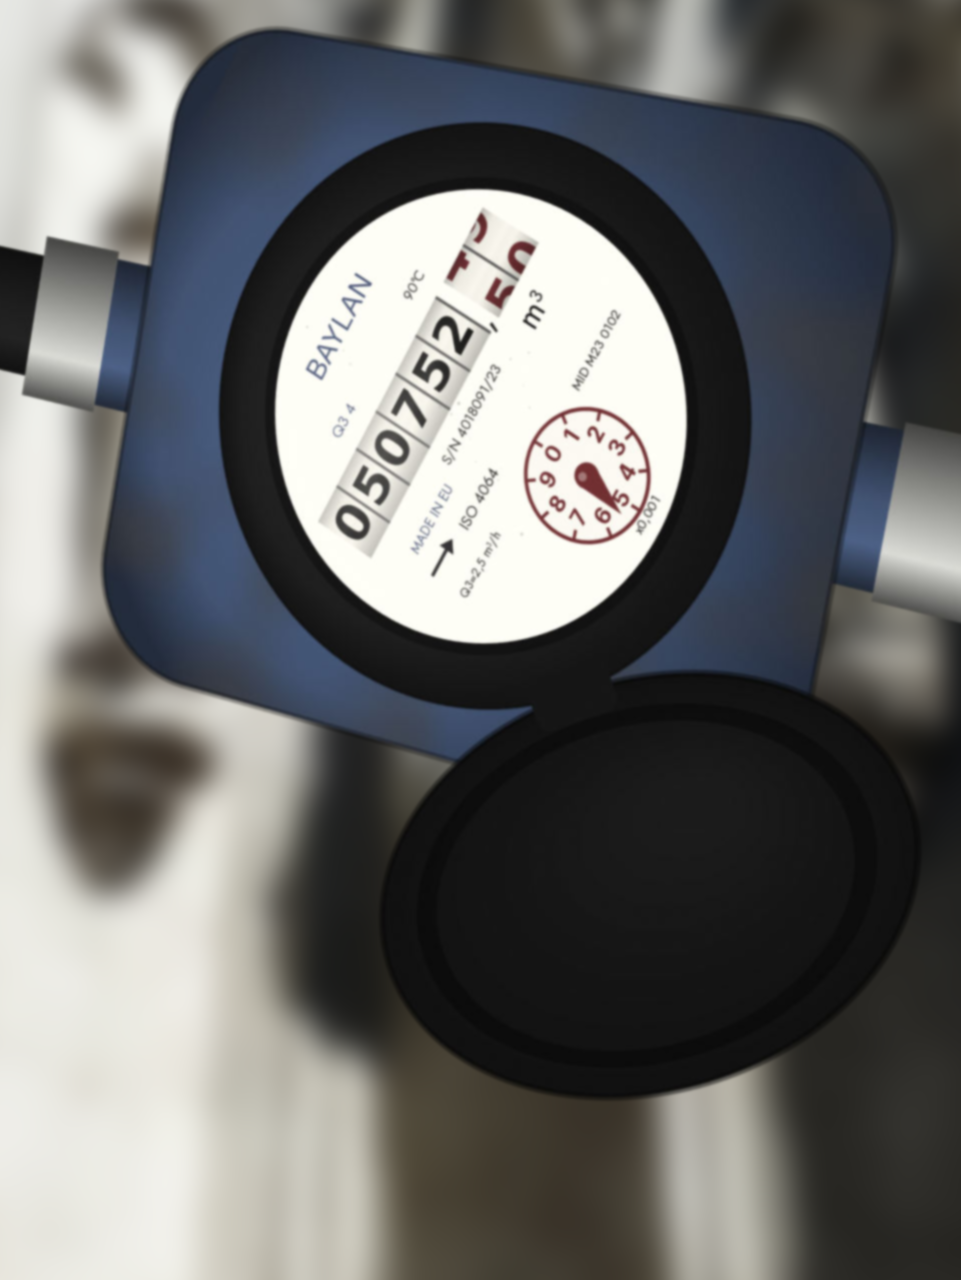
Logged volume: 50752.495 m³
